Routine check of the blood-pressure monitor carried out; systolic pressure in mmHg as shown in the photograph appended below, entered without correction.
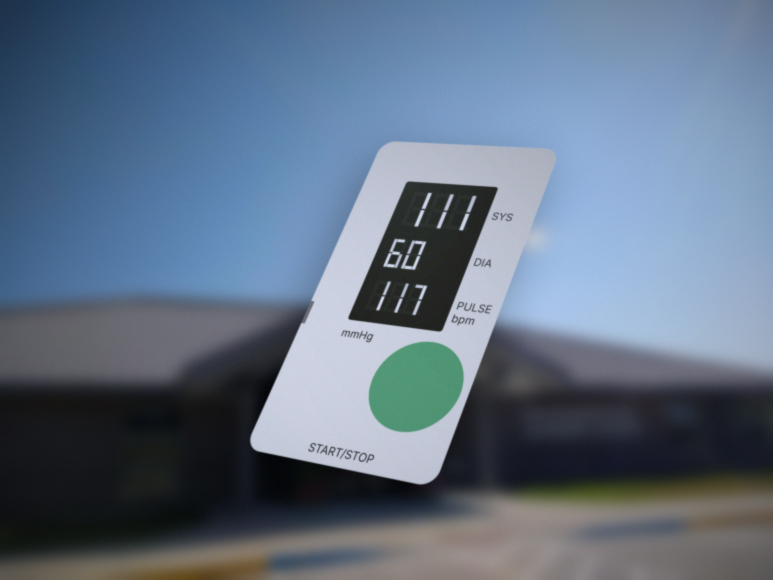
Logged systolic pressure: 111 mmHg
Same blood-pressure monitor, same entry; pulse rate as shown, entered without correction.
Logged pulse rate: 117 bpm
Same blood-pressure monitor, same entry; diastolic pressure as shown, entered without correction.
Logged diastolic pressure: 60 mmHg
